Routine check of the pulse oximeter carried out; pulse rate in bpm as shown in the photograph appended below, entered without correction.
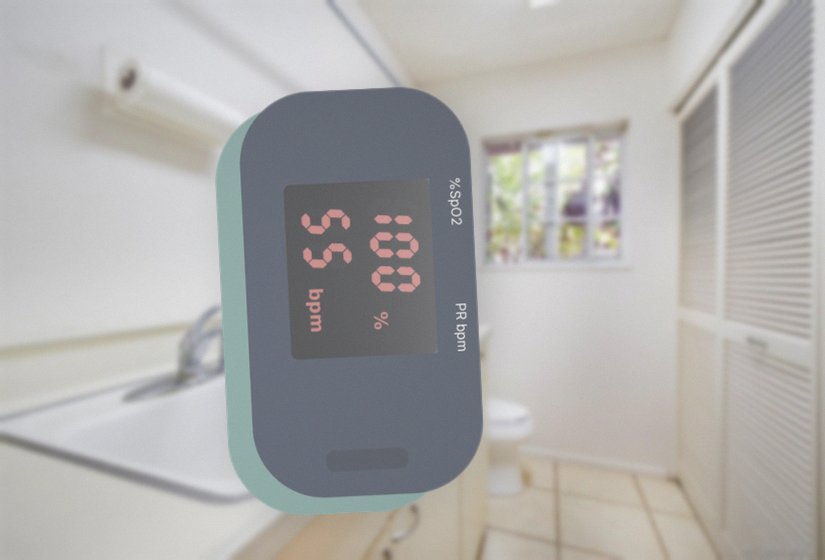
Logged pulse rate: 55 bpm
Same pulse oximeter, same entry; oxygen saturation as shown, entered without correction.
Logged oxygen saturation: 100 %
